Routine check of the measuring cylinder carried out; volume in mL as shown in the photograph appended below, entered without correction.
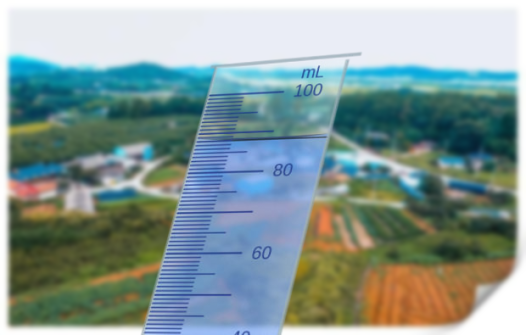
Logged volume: 88 mL
